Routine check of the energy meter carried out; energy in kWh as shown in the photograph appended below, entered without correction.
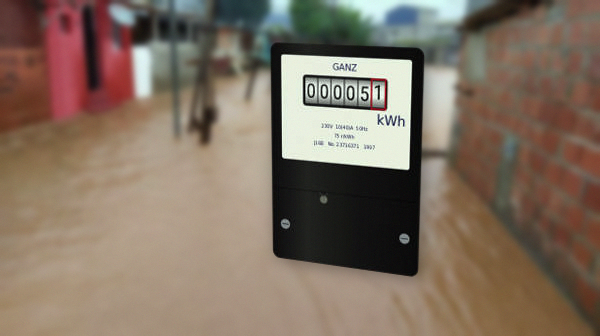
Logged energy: 5.1 kWh
